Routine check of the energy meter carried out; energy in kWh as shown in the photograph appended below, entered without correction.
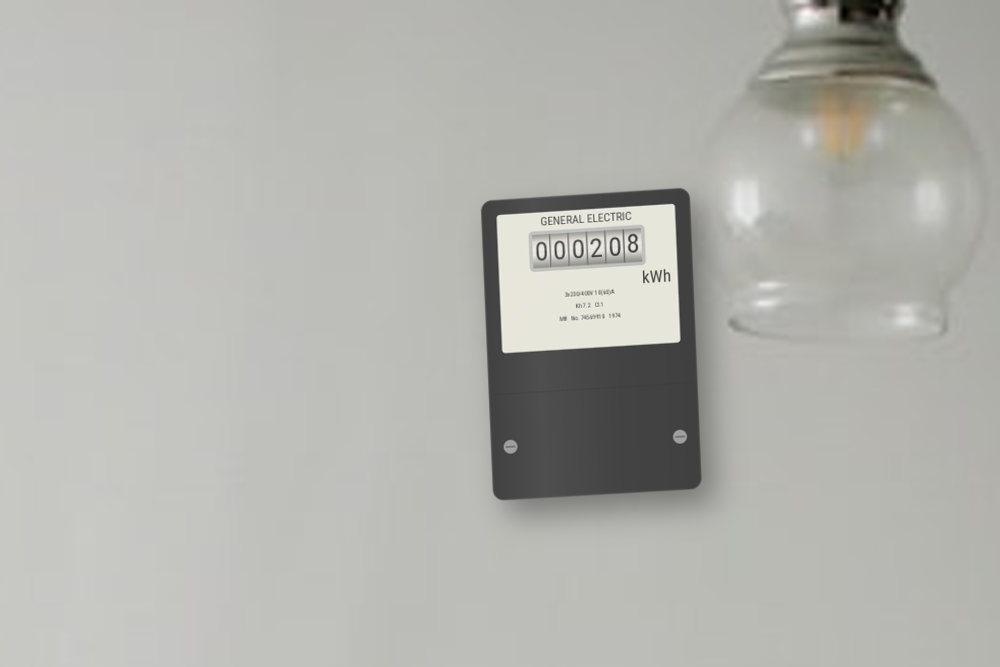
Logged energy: 208 kWh
